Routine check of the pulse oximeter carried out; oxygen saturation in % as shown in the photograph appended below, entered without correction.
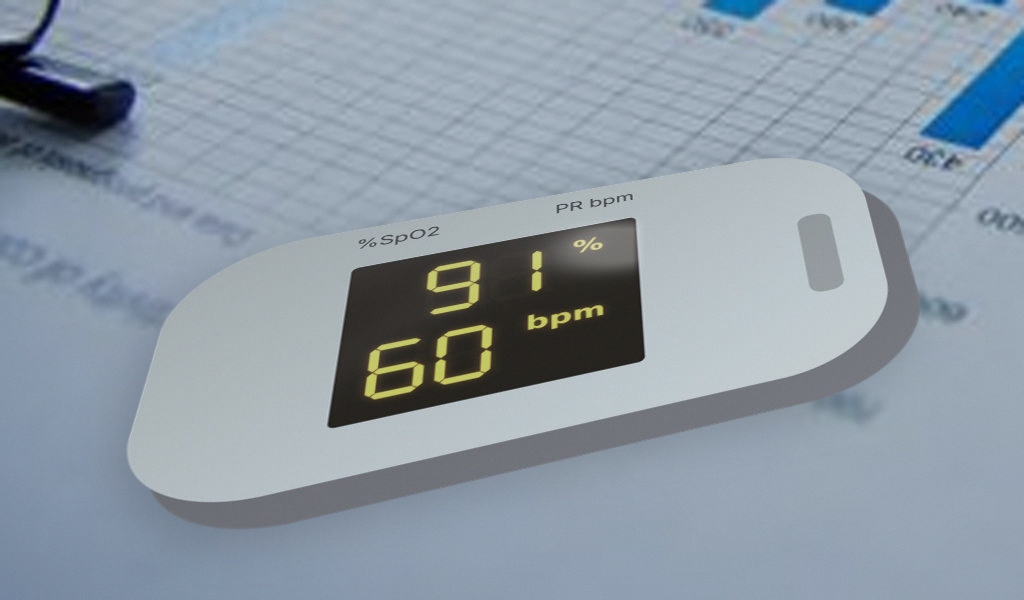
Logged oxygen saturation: 91 %
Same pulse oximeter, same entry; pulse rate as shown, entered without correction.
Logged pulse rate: 60 bpm
